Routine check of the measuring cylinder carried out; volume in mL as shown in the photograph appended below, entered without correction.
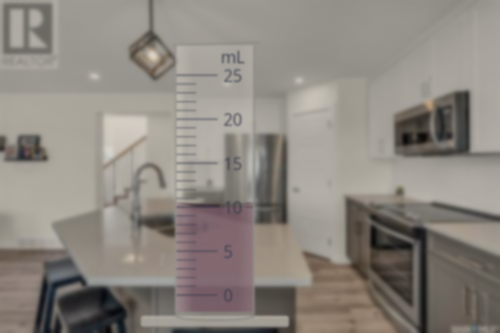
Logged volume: 10 mL
